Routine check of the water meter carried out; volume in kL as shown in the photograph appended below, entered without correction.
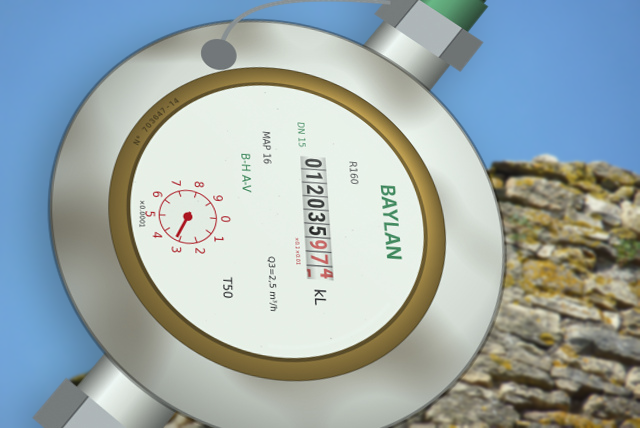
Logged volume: 12035.9743 kL
